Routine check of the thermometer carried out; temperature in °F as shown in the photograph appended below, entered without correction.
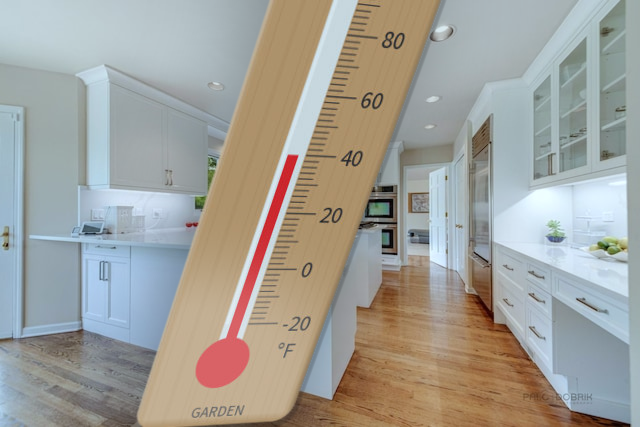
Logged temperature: 40 °F
